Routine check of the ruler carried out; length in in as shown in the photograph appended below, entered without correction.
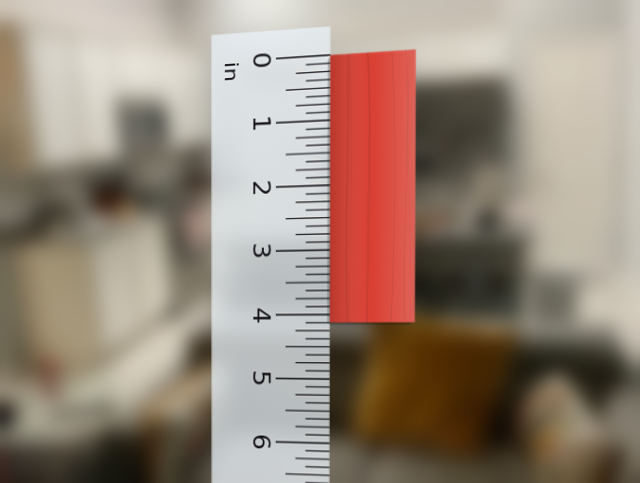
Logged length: 4.125 in
